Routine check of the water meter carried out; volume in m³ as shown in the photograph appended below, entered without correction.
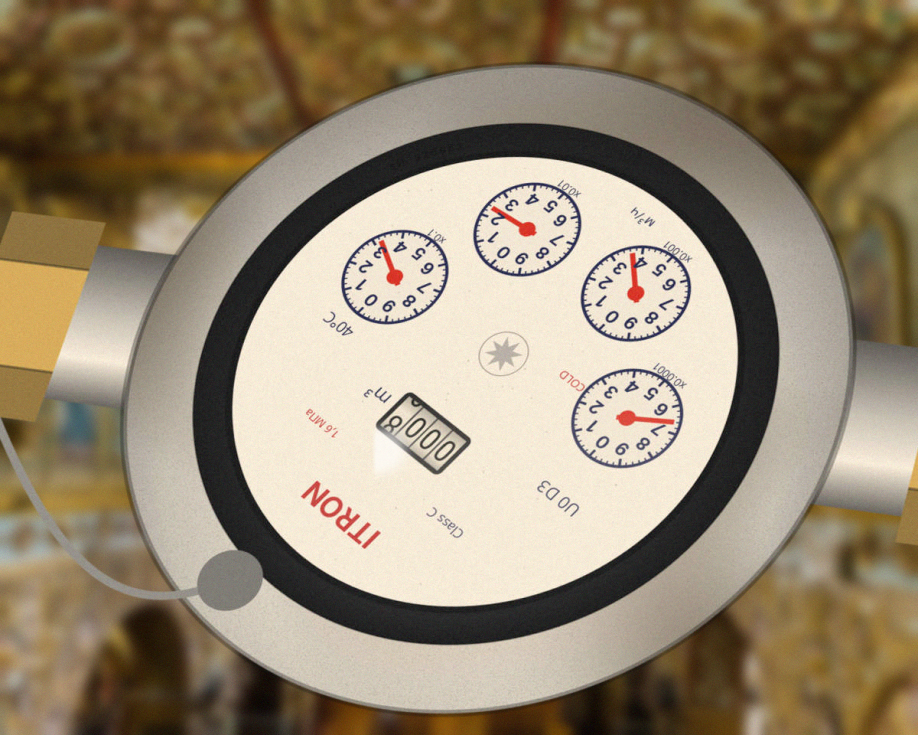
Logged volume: 8.3236 m³
